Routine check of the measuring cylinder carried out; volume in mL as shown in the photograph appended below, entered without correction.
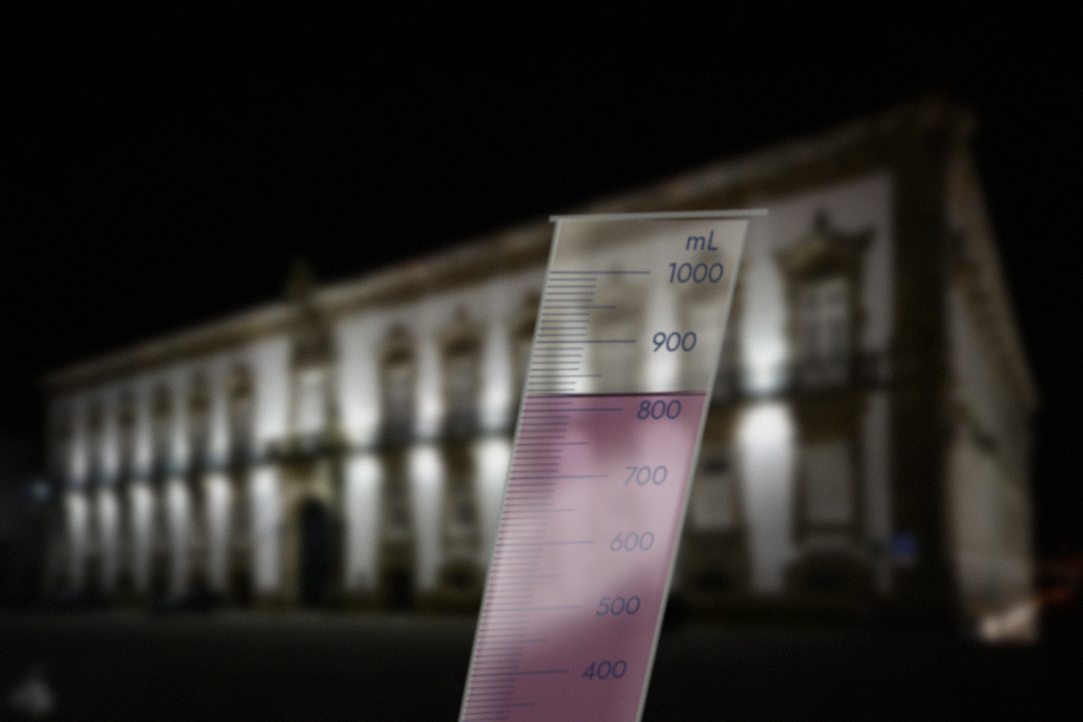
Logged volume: 820 mL
